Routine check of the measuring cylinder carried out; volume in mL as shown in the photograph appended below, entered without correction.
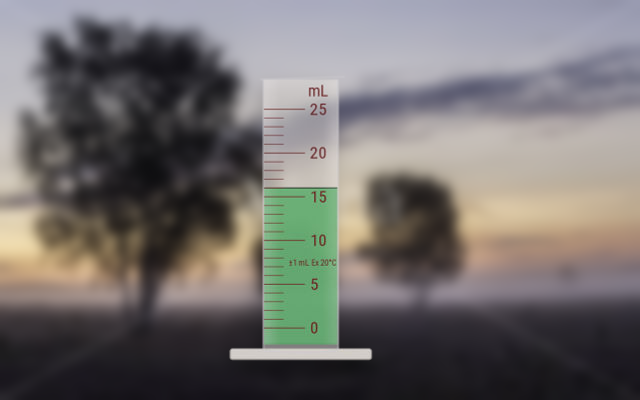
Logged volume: 16 mL
